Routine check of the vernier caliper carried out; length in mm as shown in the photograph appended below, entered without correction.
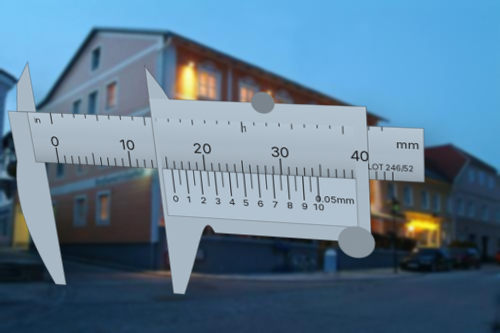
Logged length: 15.6 mm
